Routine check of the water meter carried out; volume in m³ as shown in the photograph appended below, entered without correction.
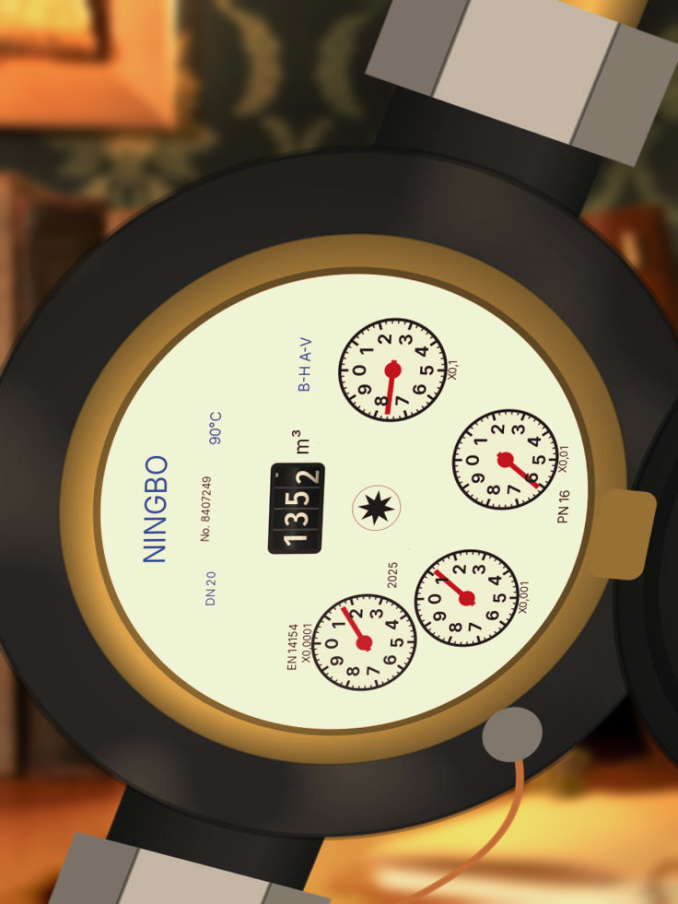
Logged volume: 1351.7611 m³
